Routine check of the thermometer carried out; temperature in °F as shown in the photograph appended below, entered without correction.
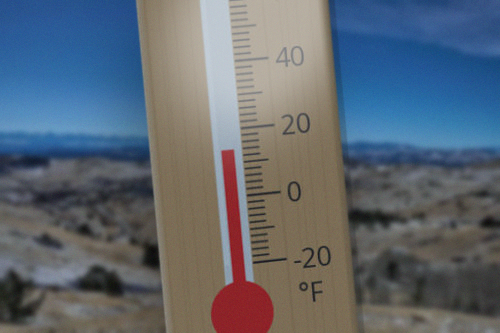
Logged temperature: 14 °F
